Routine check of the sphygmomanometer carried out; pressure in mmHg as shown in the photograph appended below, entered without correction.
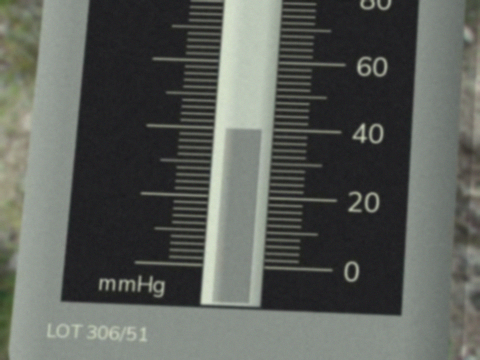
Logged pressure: 40 mmHg
